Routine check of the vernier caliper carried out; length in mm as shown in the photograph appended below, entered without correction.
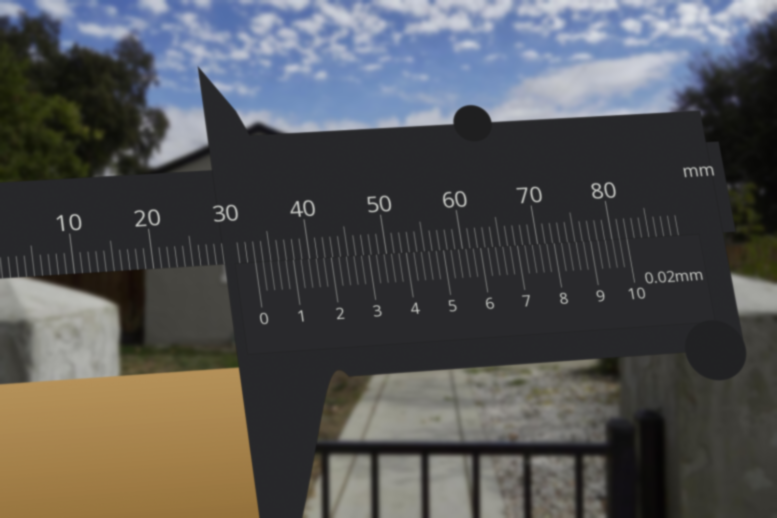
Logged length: 33.0 mm
